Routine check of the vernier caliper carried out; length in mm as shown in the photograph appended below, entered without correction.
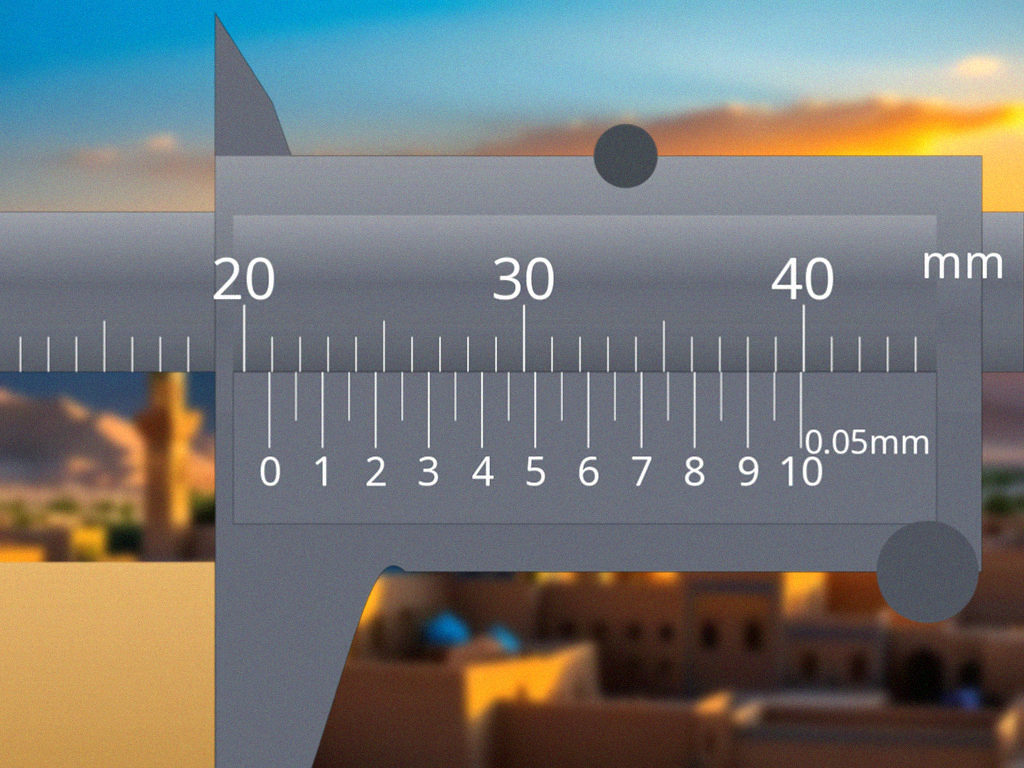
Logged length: 20.90 mm
